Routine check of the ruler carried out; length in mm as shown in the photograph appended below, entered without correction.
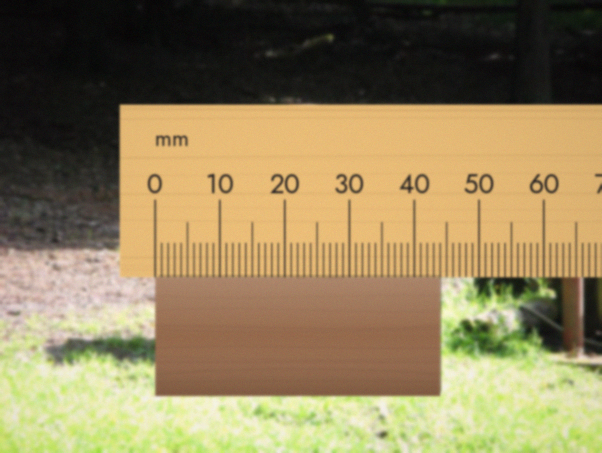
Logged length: 44 mm
